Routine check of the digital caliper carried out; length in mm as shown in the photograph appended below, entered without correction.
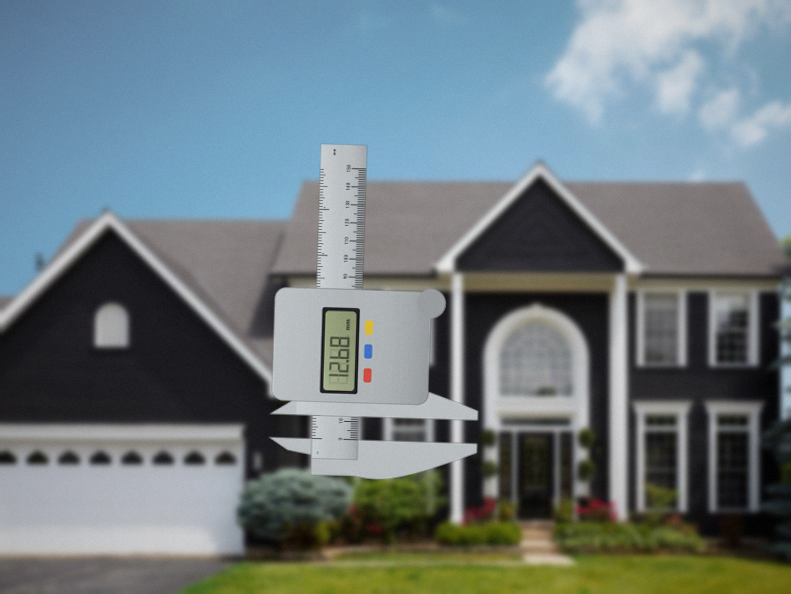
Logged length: 12.68 mm
